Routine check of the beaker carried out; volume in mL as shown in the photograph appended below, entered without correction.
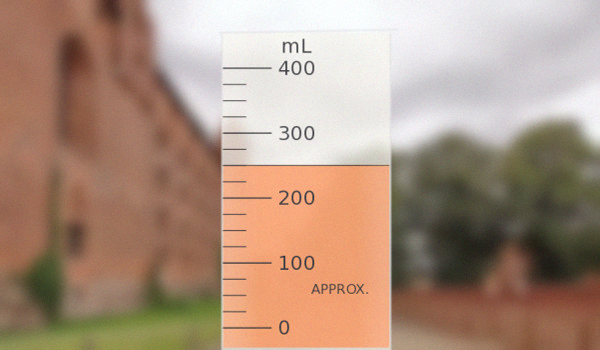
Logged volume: 250 mL
